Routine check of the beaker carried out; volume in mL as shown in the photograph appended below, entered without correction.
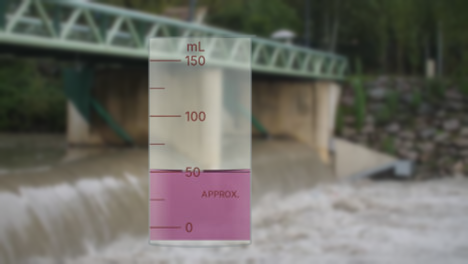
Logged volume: 50 mL
